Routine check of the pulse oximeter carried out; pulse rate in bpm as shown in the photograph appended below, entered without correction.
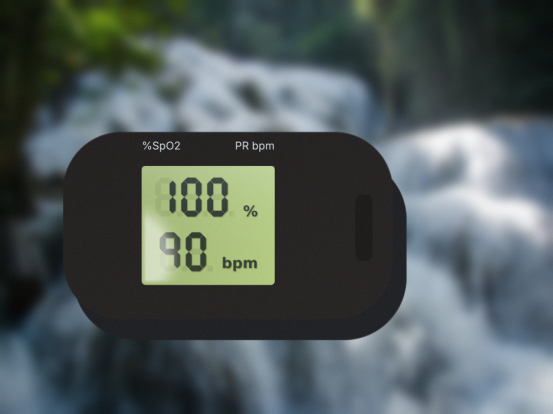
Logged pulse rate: 90 bpm
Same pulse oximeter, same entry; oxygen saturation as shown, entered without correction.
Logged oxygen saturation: 100 %
